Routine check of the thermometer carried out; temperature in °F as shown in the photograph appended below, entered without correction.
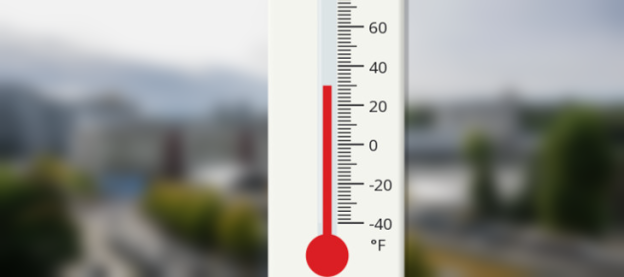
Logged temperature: 30 °F
